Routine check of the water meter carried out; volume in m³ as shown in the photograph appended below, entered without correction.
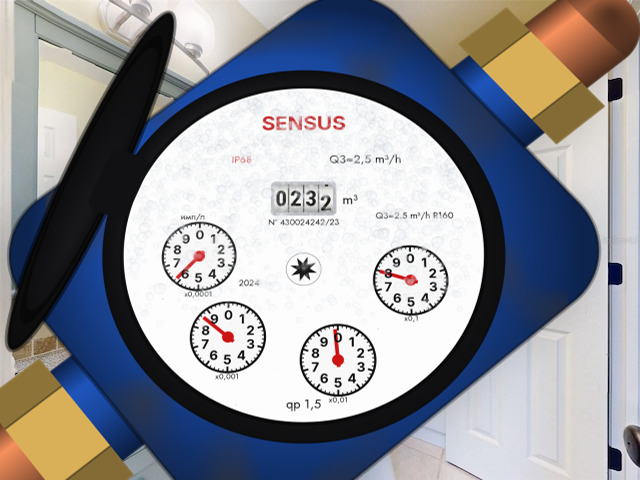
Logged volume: 231.7986 m³
